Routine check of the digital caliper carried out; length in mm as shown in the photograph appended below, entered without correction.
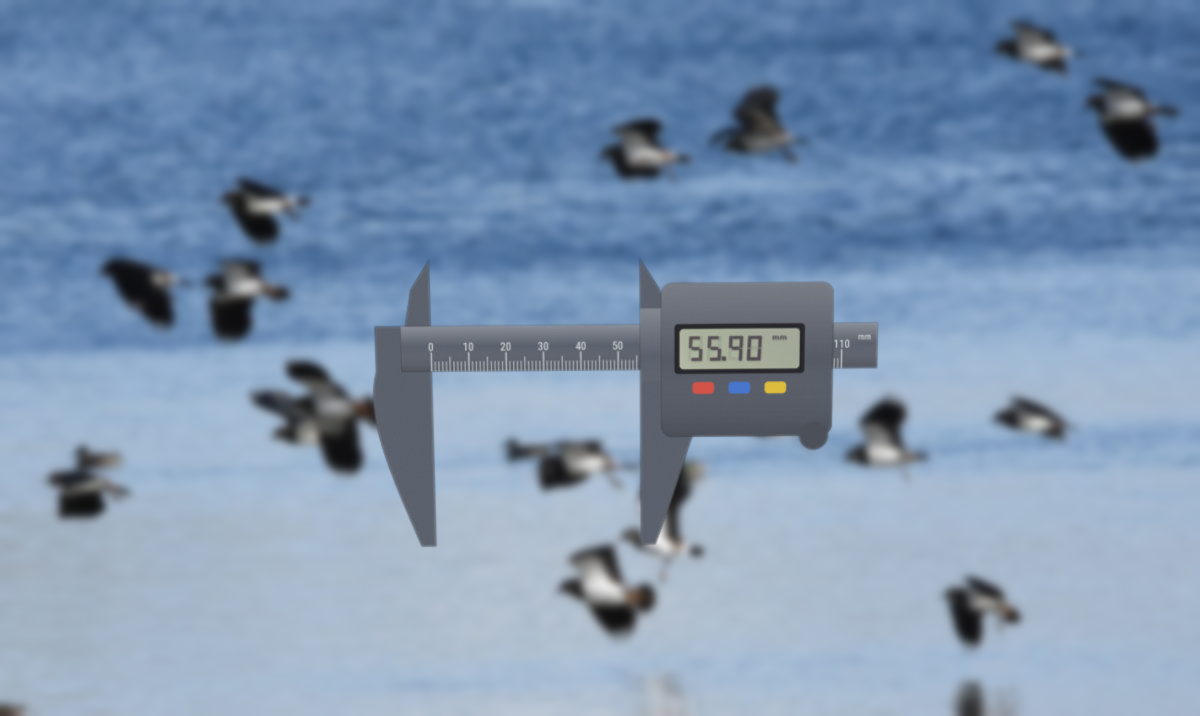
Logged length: 55.90 mm
